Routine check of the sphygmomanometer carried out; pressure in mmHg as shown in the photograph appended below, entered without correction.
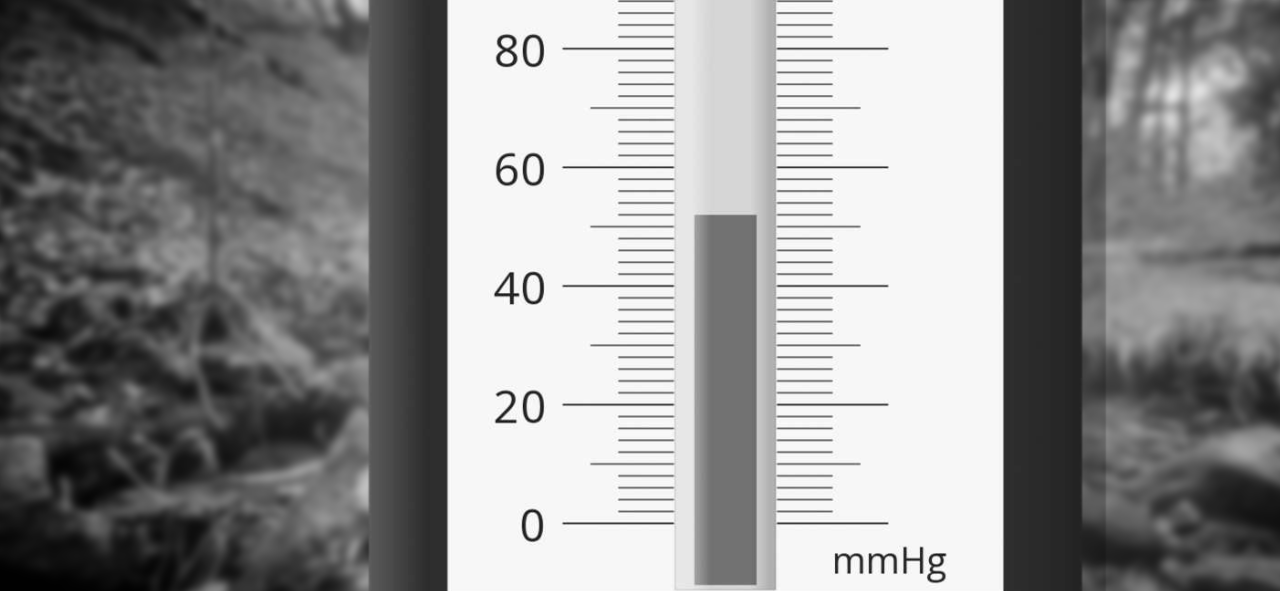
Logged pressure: 52 mmHg
